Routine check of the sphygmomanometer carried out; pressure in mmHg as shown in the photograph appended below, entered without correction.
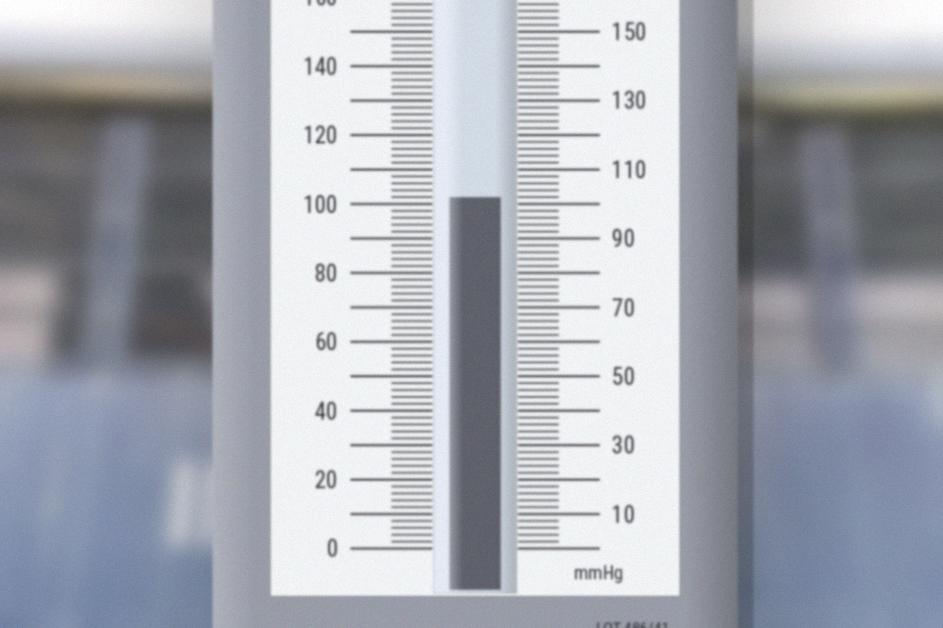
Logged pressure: 102 mmHg
